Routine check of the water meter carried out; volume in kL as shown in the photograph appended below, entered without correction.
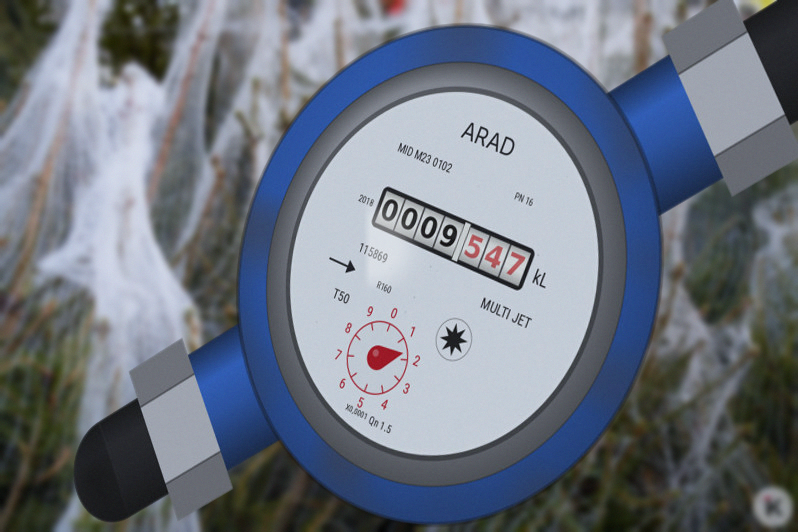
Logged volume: 9.5471 kL
